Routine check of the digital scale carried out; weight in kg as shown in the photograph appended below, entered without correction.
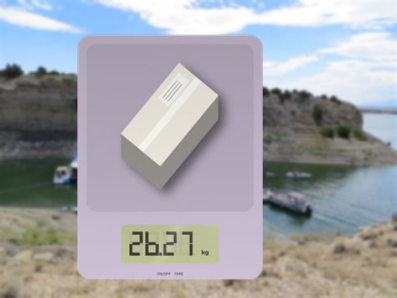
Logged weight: 26.27 kg
